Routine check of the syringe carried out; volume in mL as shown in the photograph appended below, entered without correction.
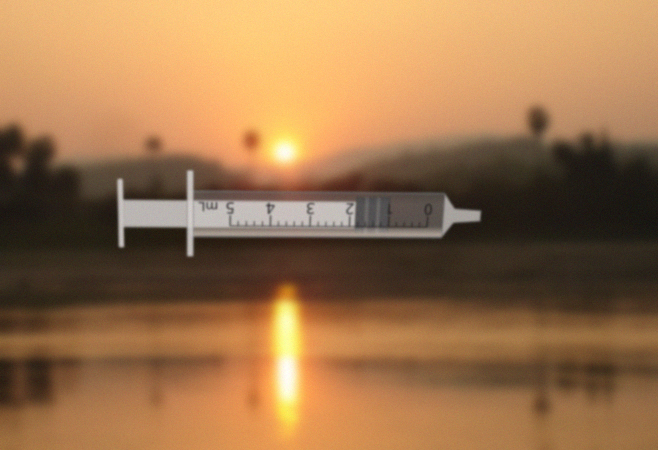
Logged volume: 1 mL
